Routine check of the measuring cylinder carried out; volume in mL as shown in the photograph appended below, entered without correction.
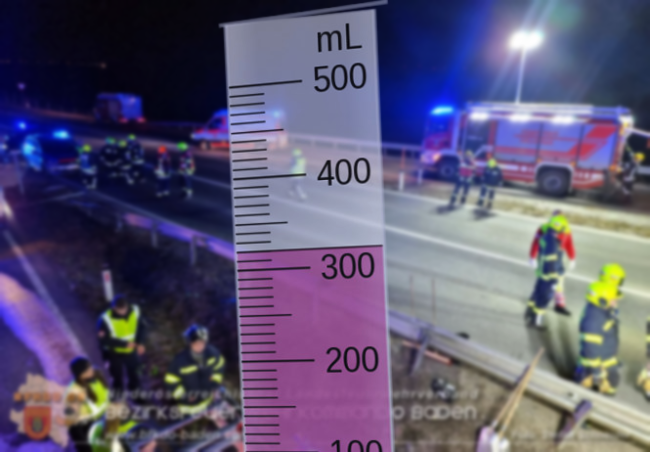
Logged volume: 320 mL
